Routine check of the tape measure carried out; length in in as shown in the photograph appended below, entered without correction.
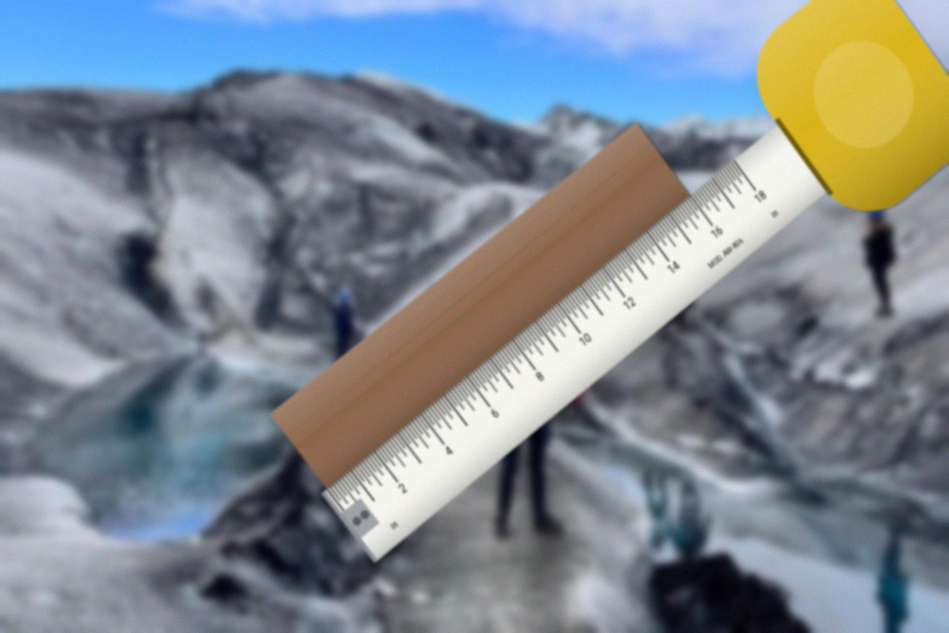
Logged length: 16 in
